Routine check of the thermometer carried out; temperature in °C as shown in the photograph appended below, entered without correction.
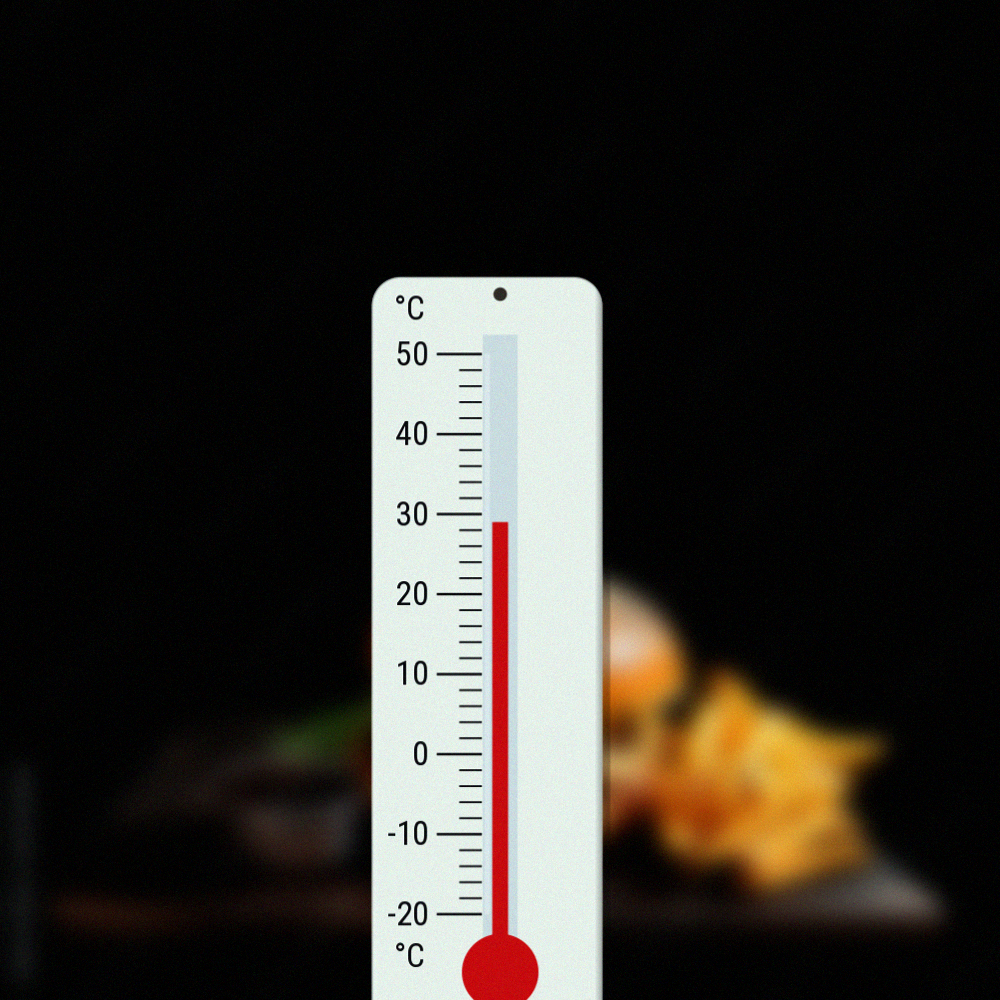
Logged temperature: 29 °C
